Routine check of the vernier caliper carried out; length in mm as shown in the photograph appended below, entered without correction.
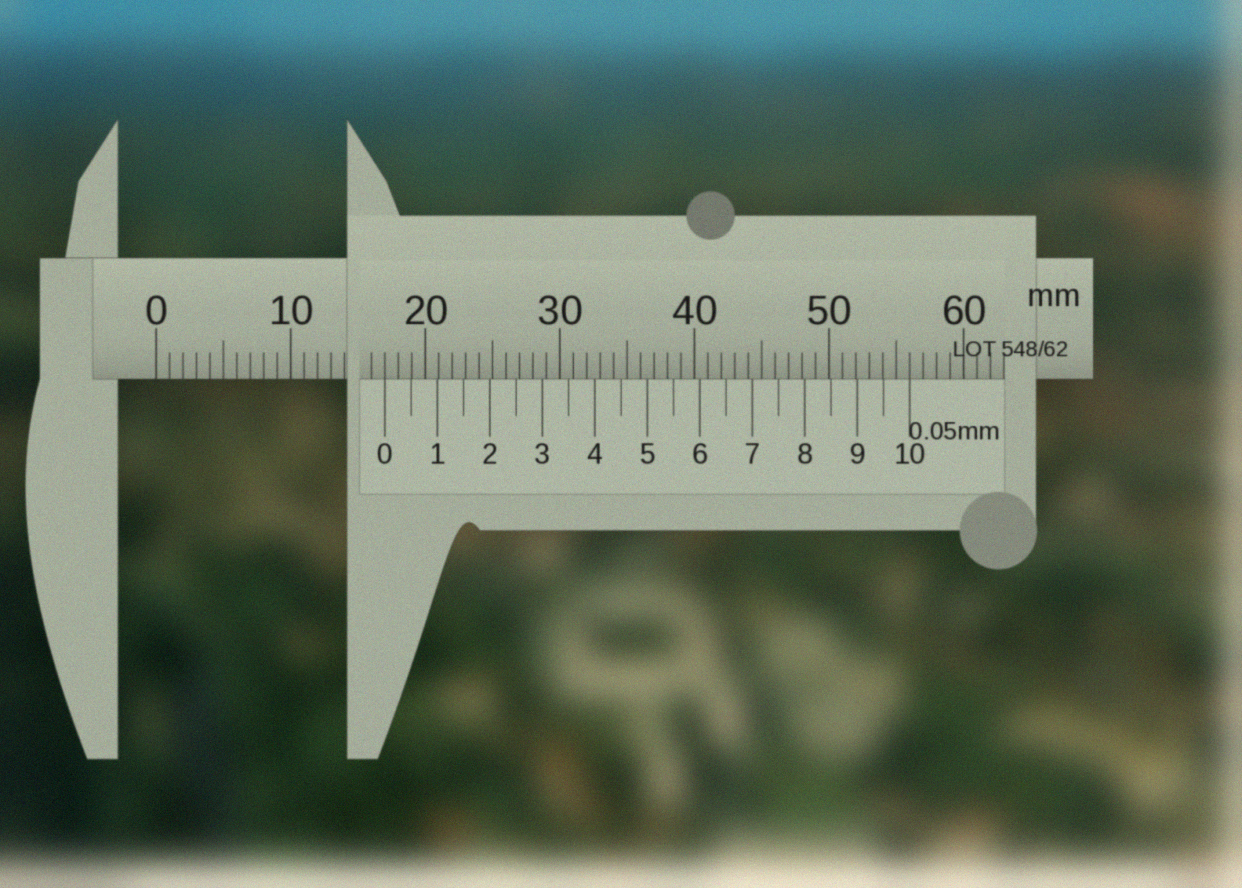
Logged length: 17.0 mm
